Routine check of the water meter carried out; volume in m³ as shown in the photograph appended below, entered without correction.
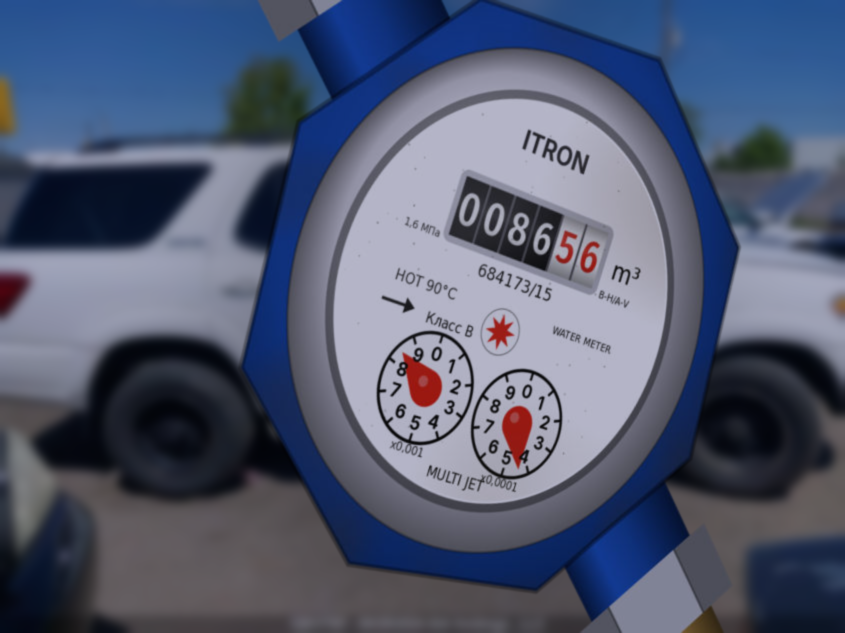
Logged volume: 86.5684 m³
